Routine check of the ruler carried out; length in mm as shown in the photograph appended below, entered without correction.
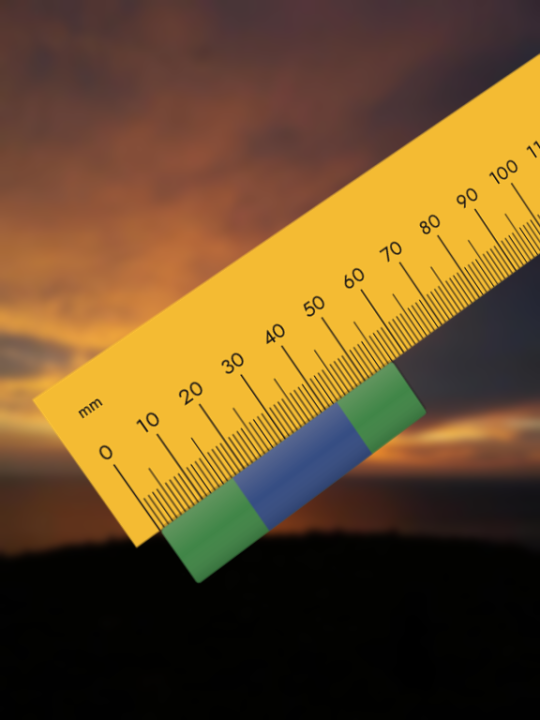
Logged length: 57 mm
